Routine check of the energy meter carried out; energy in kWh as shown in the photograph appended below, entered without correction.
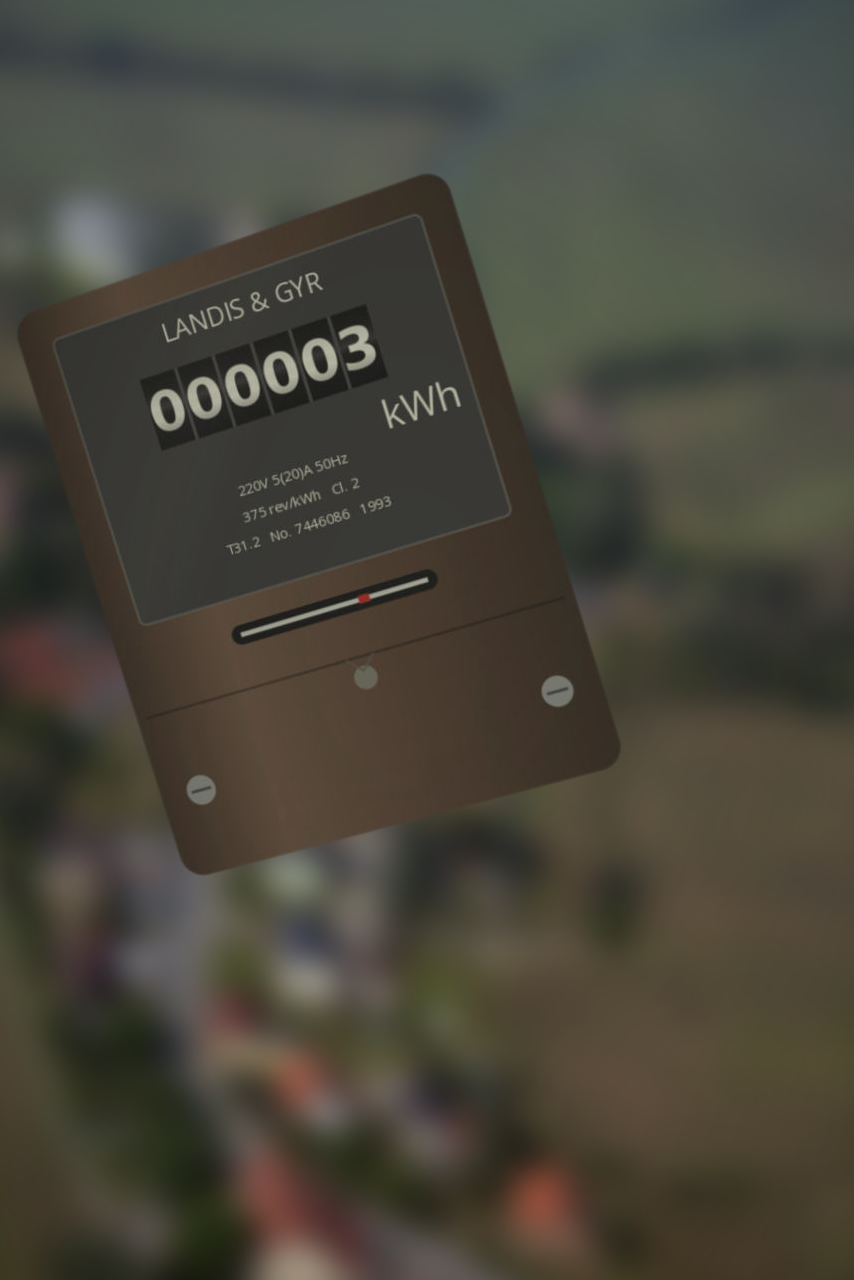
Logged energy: 3 kWh
